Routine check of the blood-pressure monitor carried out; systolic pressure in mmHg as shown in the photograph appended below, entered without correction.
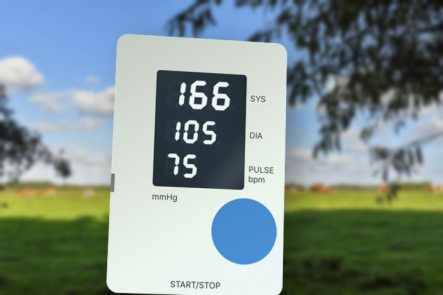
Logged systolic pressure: 166 mmHg
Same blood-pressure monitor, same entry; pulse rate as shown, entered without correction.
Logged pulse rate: 75 bpm
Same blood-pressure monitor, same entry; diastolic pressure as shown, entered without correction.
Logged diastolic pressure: 105 mmHg
